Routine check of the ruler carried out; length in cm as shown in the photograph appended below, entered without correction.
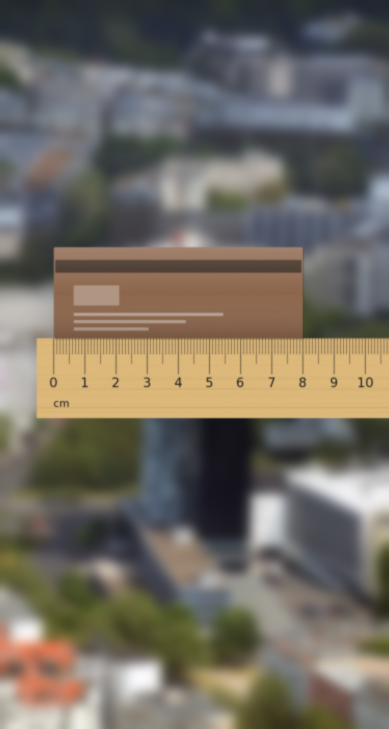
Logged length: 8 cm
